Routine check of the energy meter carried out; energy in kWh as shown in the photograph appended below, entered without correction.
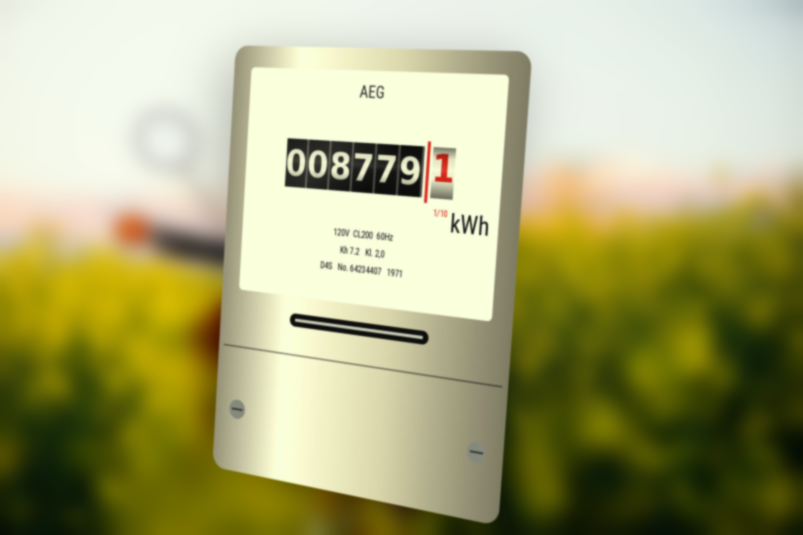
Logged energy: 8779.1 kWh
